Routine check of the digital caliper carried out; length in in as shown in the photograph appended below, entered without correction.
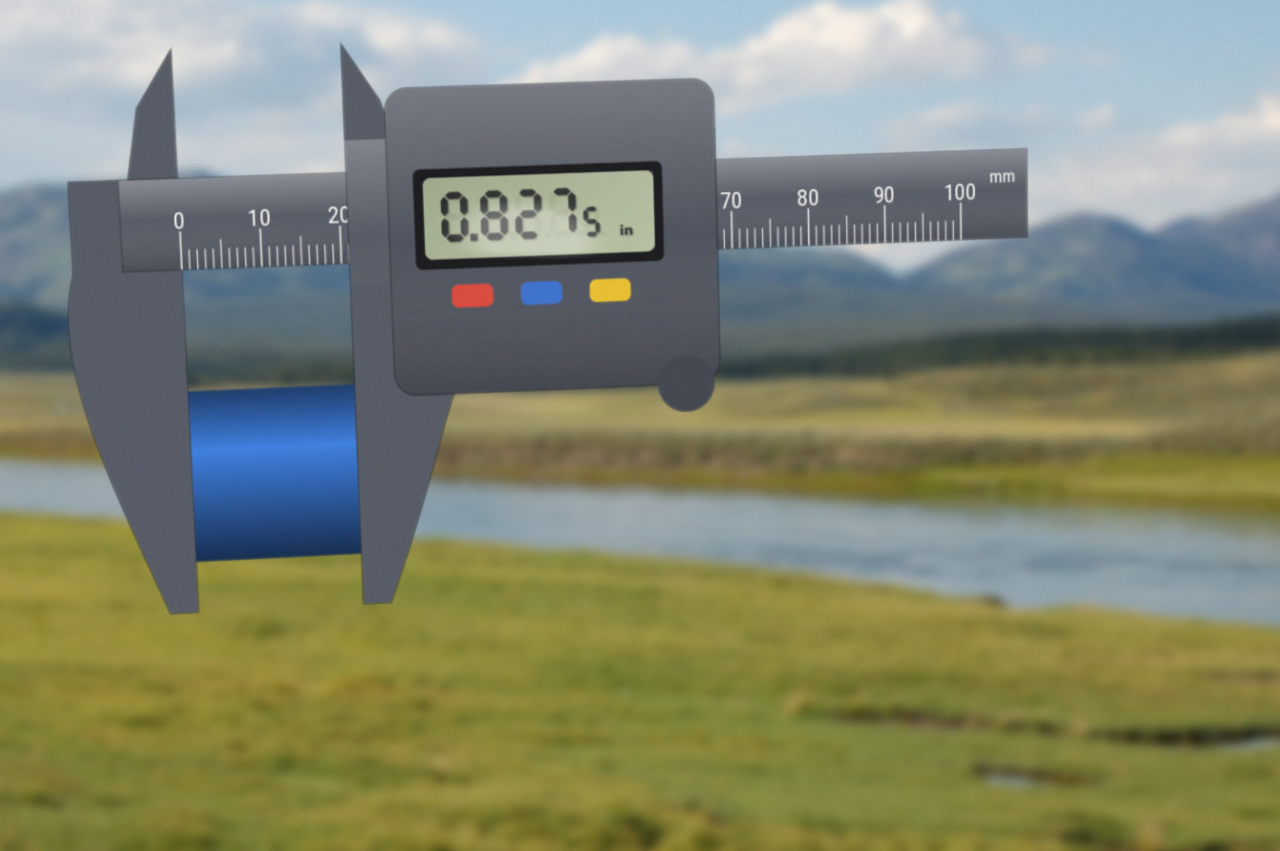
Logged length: 0.8275 in
